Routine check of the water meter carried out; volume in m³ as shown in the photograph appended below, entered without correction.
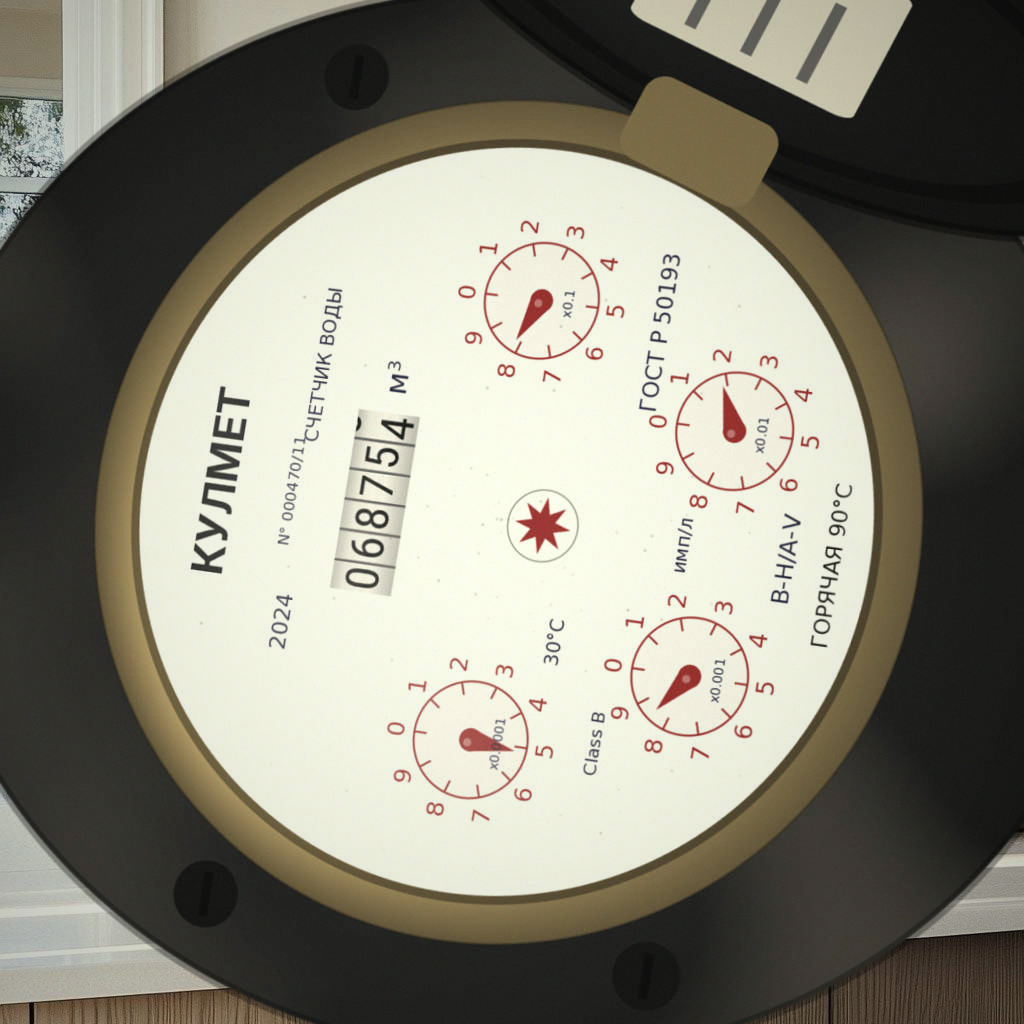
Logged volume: 68753.8185 m³
